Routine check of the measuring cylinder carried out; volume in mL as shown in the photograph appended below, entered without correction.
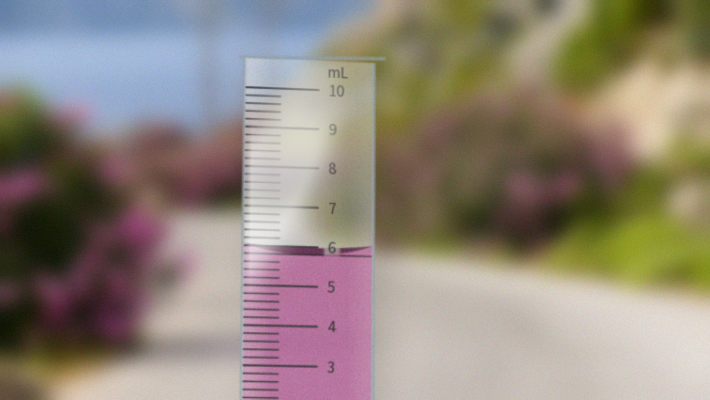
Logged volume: 5.8 mL
